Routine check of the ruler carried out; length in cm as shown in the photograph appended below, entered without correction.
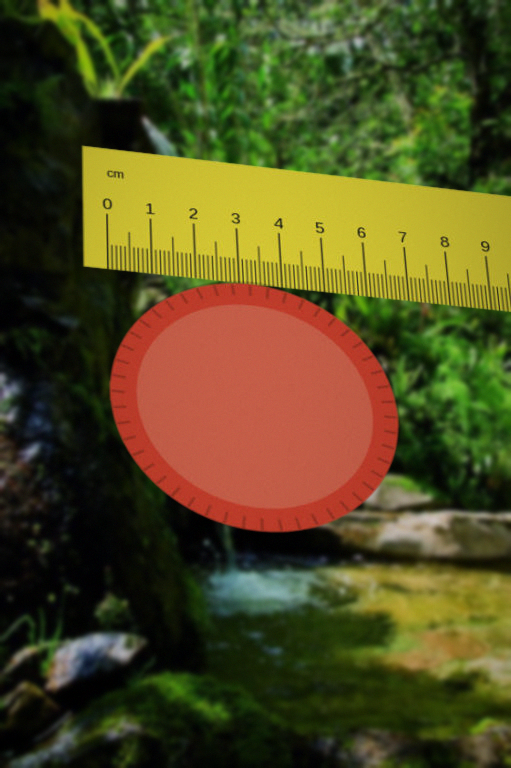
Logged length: 6.5 cm
